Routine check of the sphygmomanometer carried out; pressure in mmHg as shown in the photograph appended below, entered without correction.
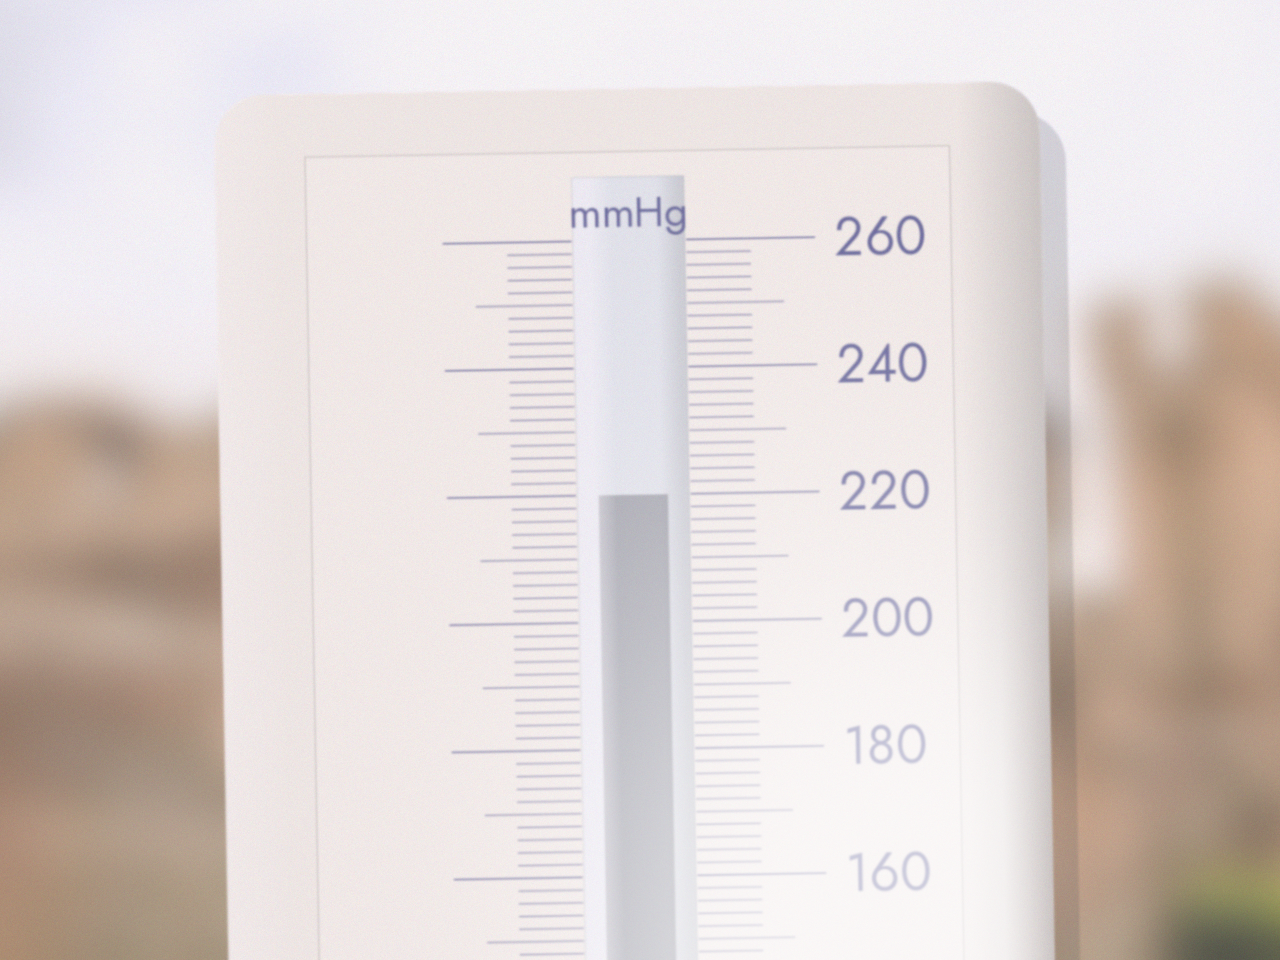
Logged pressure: 220 mmHg
